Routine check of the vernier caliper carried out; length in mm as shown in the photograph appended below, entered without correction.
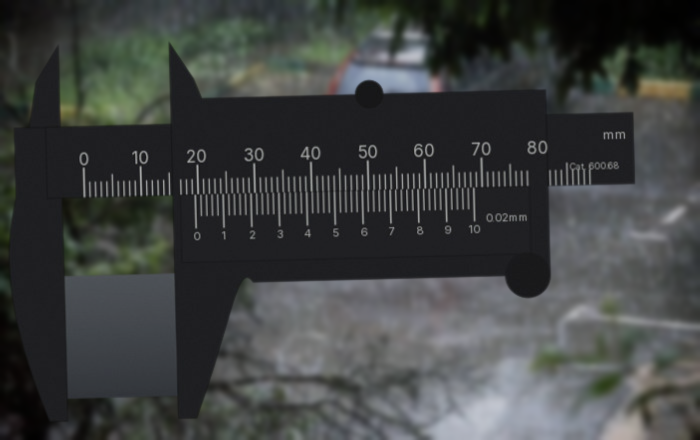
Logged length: 19.5 mm
